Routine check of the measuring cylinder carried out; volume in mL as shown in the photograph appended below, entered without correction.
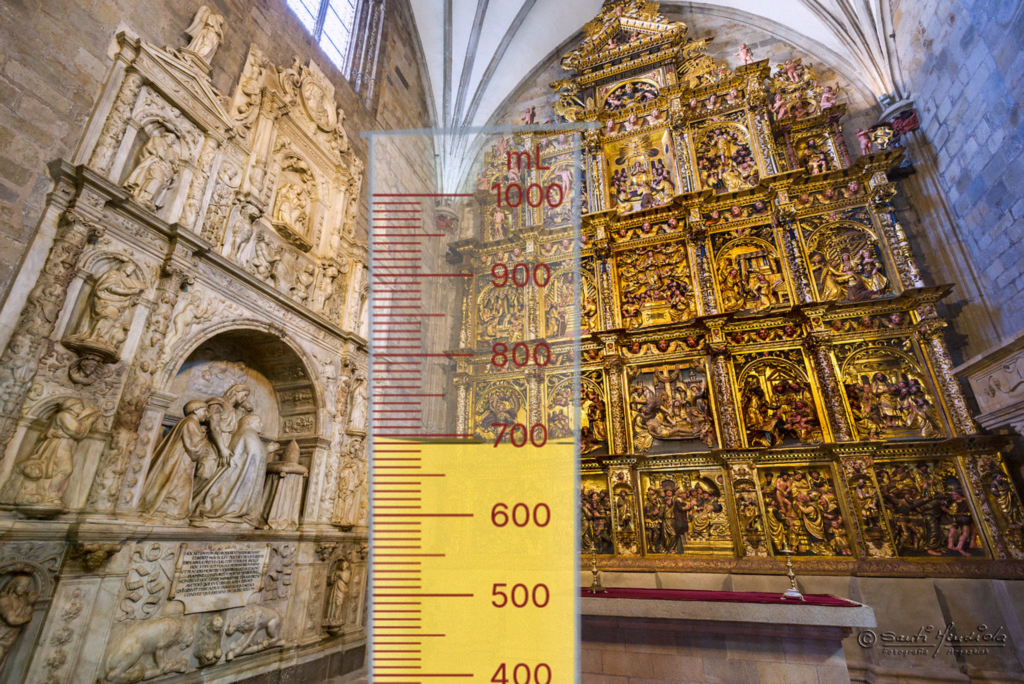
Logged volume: 690 mL
